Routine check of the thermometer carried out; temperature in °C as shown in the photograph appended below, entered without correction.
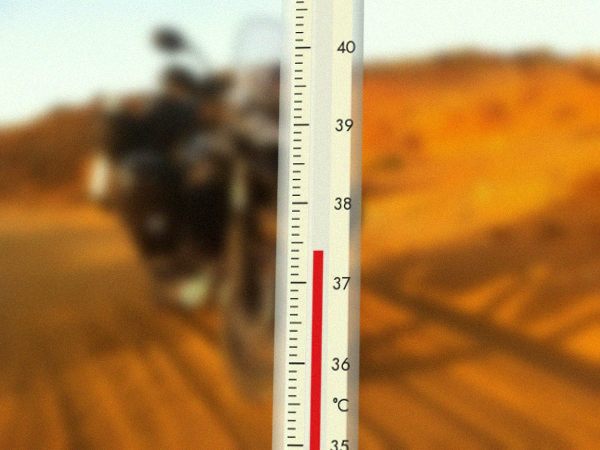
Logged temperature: 37.4 °C
